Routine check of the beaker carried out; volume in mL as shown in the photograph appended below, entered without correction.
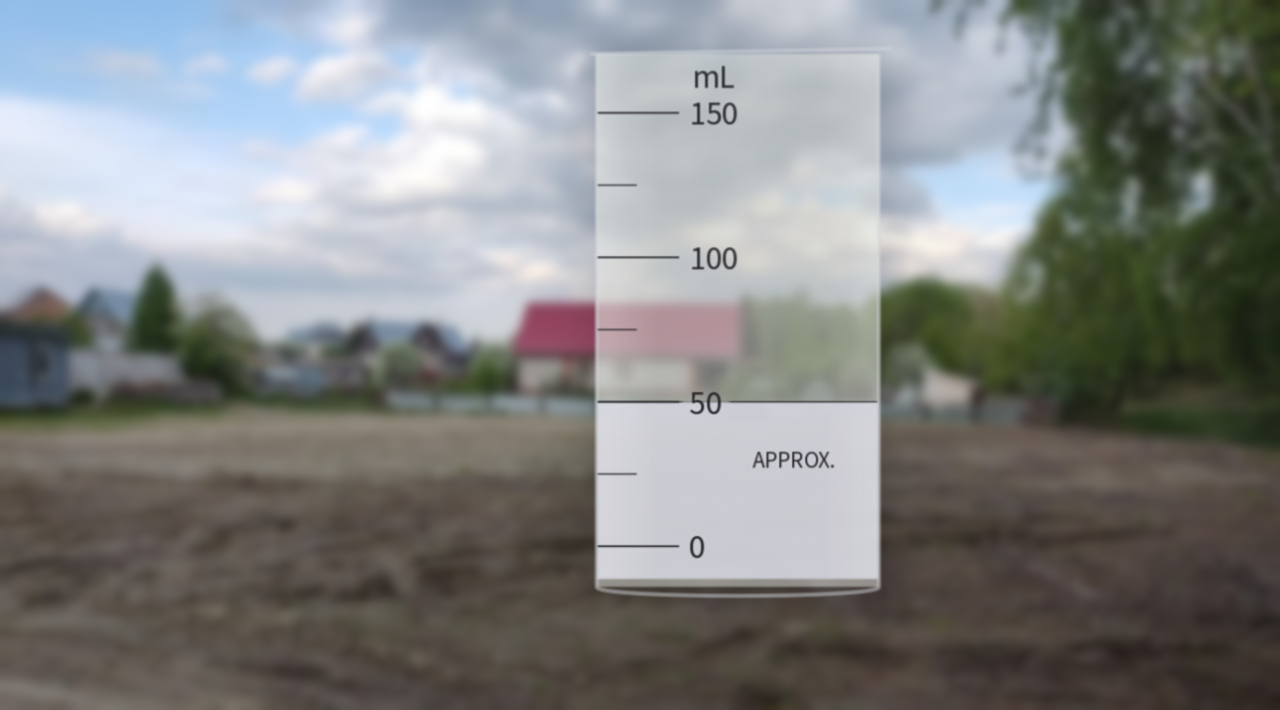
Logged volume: 50 mL
